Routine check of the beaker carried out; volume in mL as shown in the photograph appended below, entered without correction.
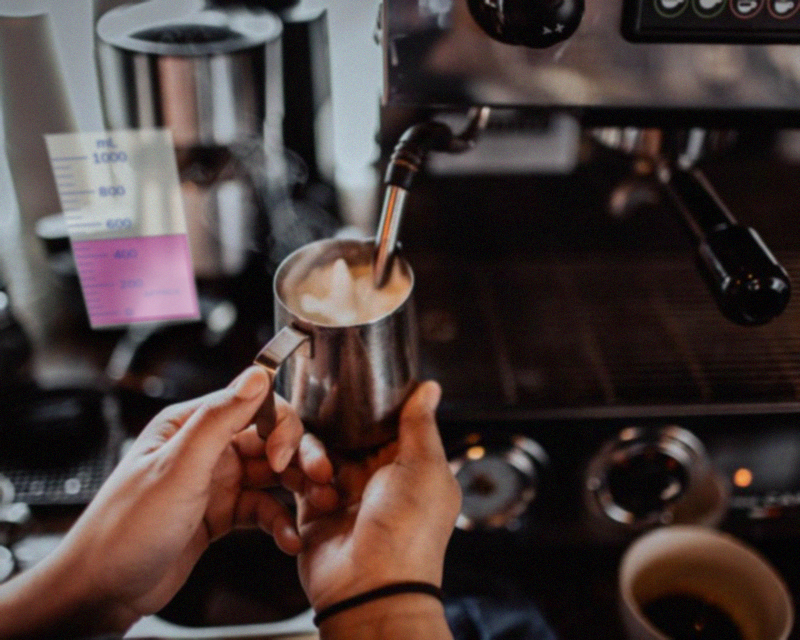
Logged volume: 500 mL
